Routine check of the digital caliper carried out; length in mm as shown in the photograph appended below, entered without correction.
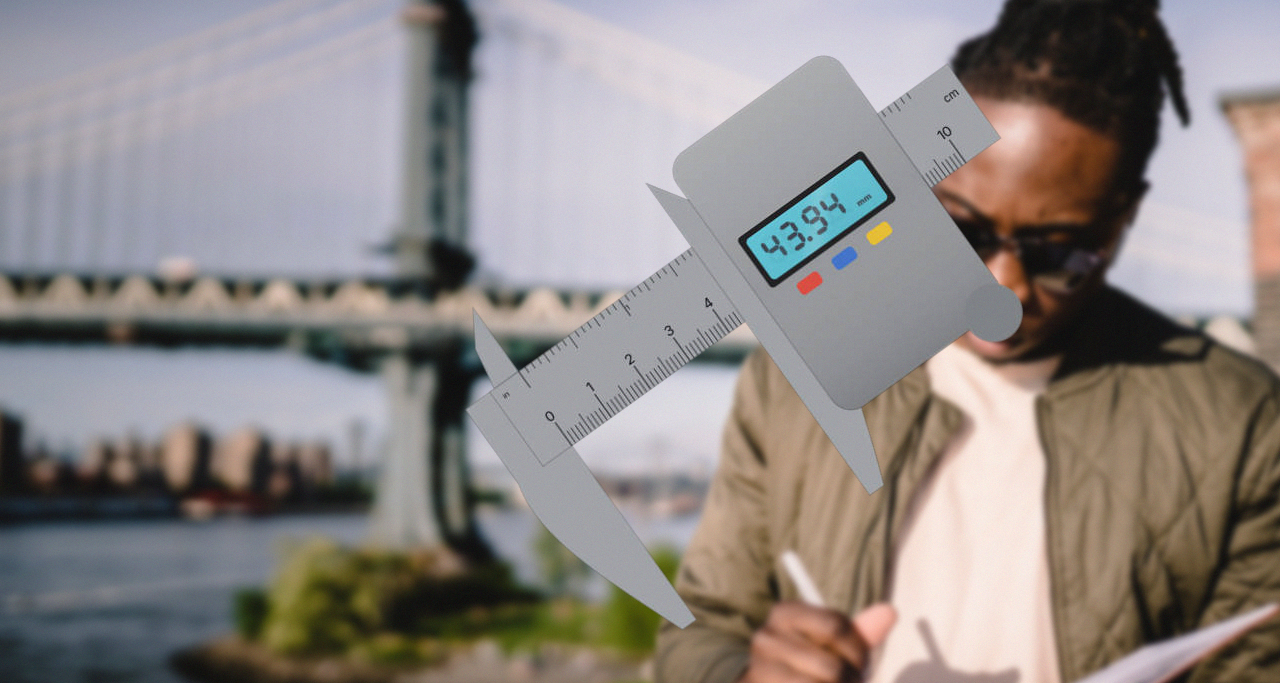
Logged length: 43.94 mm
